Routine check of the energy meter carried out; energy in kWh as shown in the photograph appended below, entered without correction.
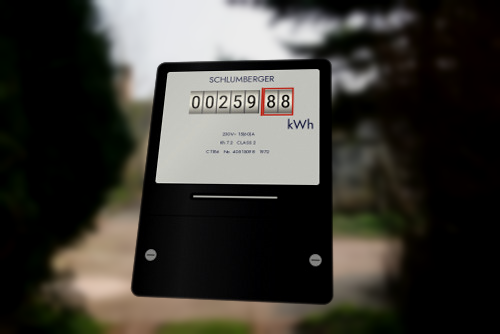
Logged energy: 259.88 kWh
